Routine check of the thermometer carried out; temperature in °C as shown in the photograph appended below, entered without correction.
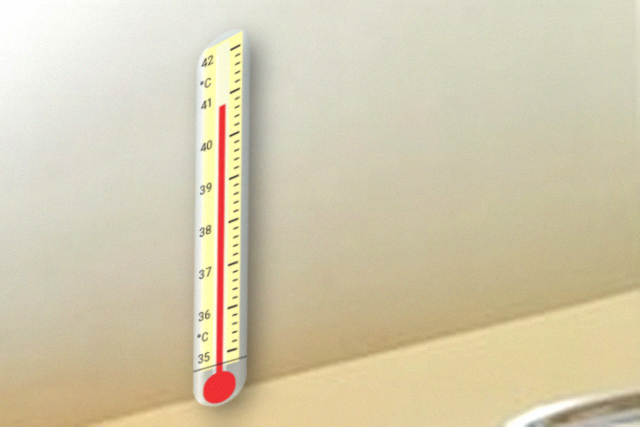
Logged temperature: 40.8 °C
